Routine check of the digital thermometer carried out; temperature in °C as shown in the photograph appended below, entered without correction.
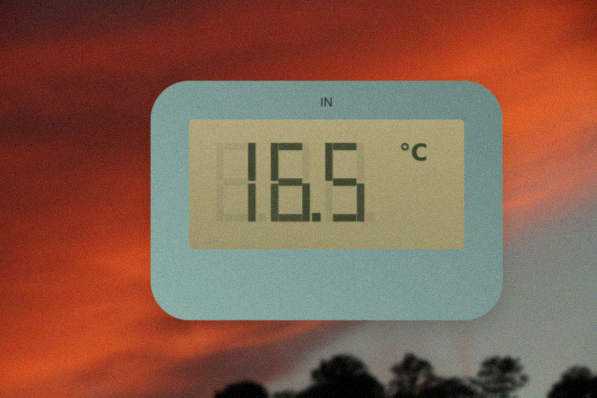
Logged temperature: 16.5 °C
